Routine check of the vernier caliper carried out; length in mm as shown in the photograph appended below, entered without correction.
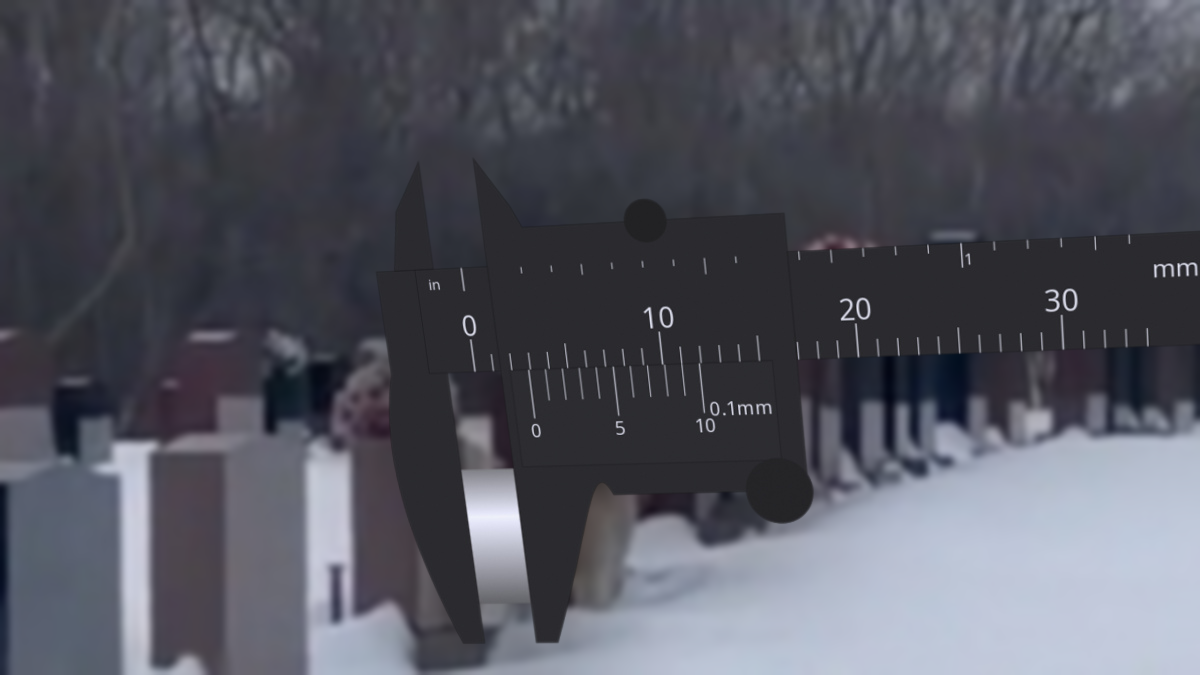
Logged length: 2.9 mm
